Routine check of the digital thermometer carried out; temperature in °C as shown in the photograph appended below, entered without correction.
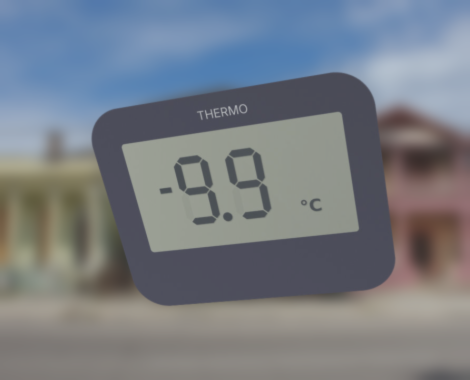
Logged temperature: -9.9 °C
